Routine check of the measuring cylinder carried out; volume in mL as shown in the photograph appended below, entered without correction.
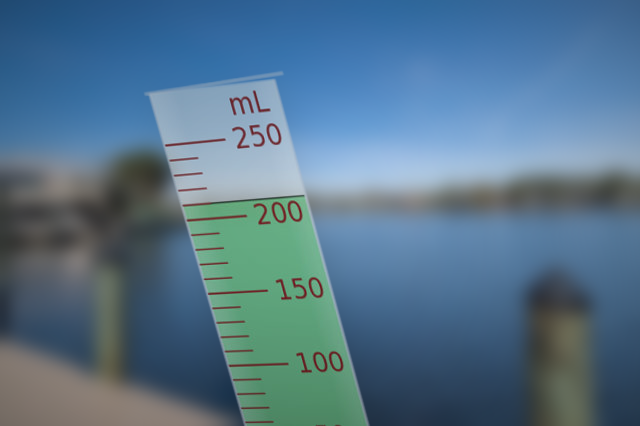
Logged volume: 210 mL
